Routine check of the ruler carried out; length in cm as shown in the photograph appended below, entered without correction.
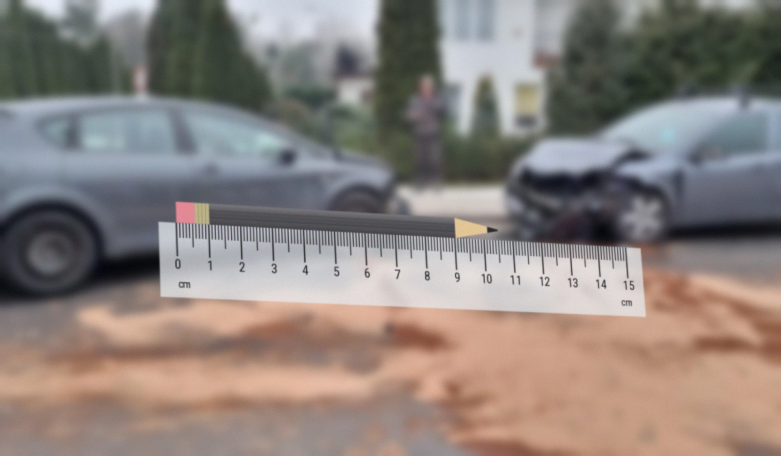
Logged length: 10.5 cm
